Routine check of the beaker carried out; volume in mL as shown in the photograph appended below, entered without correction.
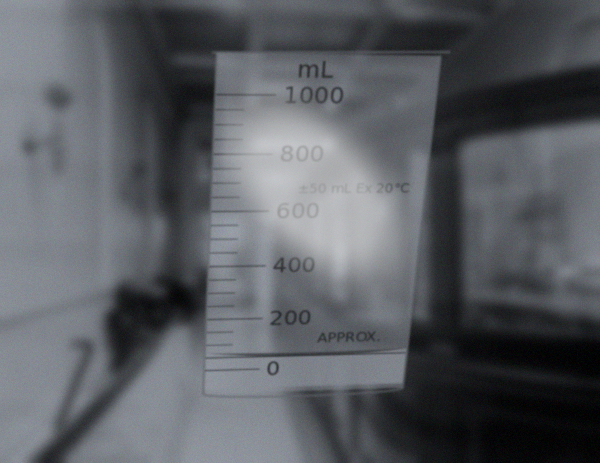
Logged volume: 50 mL
